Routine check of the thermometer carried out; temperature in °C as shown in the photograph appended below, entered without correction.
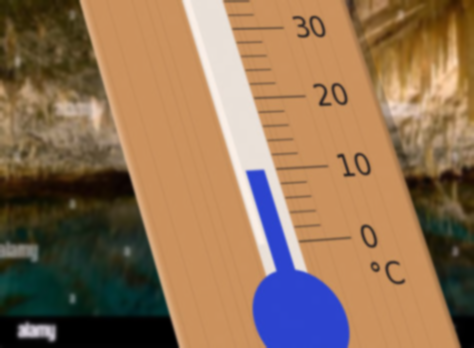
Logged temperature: 10 °C
